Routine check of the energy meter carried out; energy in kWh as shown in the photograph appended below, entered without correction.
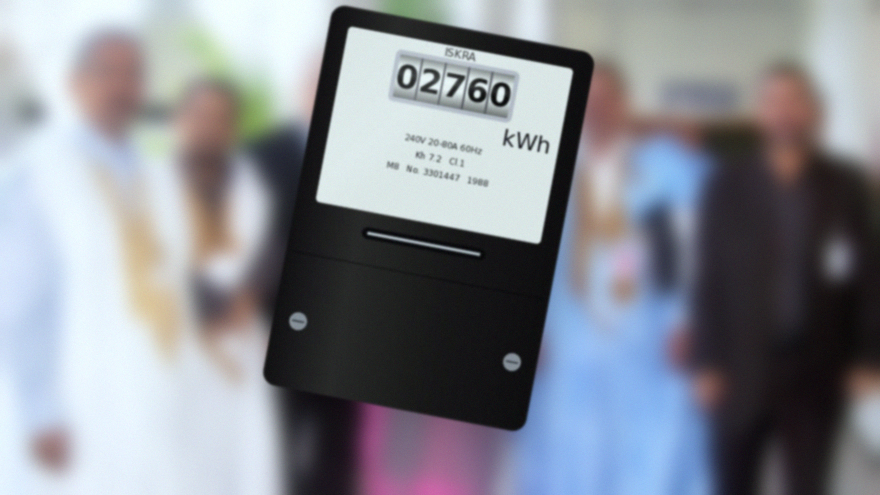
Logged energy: 2760 kWh
